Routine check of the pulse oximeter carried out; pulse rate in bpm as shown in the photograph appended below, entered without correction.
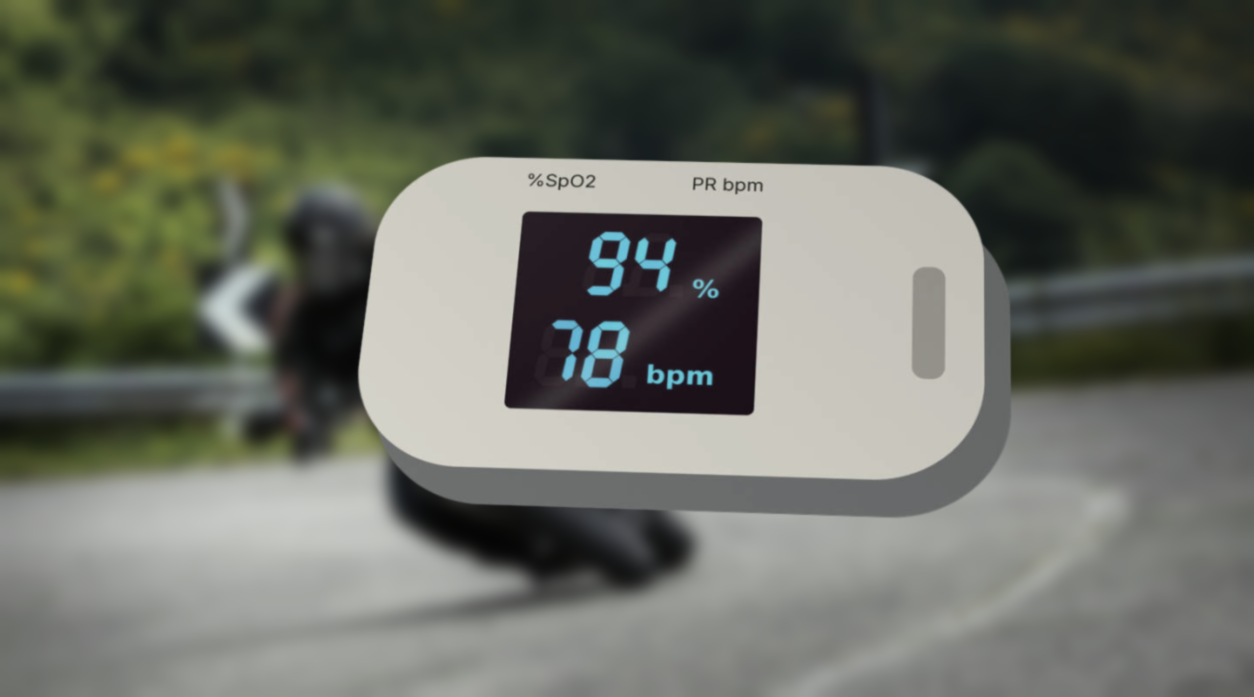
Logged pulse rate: 78 bpm
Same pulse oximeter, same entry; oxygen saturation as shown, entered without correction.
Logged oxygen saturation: 94 %
